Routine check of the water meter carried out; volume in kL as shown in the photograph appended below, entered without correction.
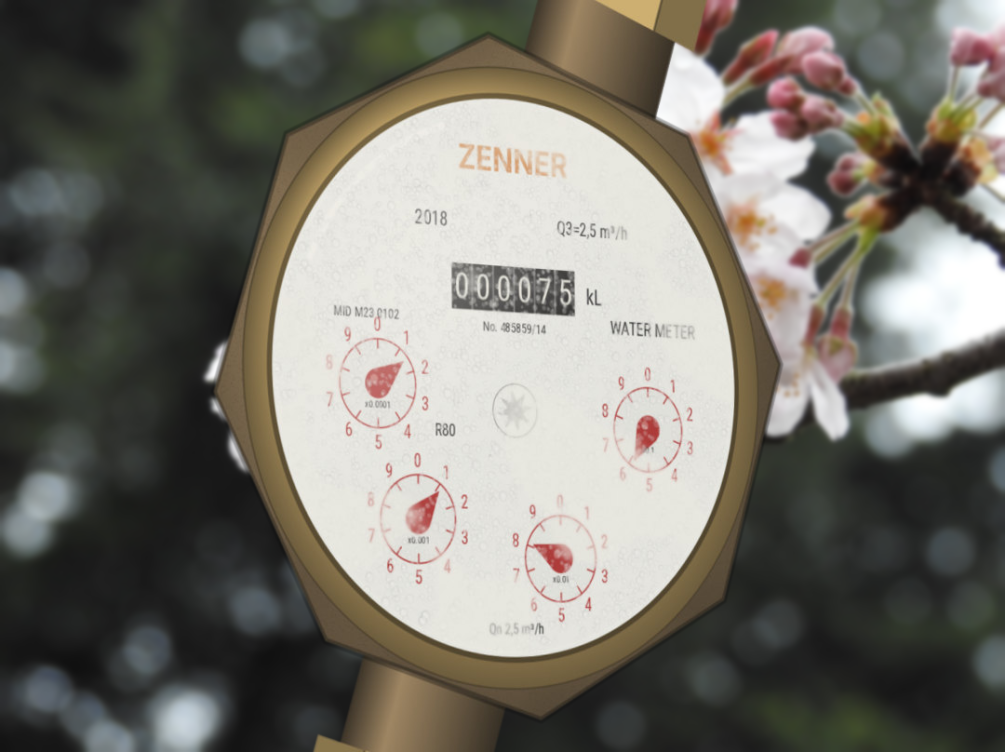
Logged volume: 75.5811 kL
